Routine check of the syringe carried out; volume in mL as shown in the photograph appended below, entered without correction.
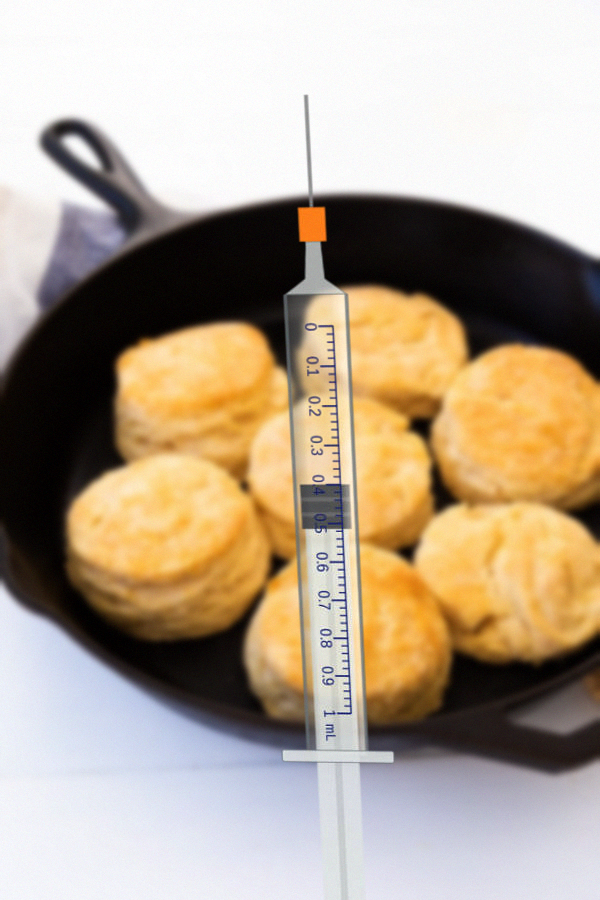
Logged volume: 0.4 mL
